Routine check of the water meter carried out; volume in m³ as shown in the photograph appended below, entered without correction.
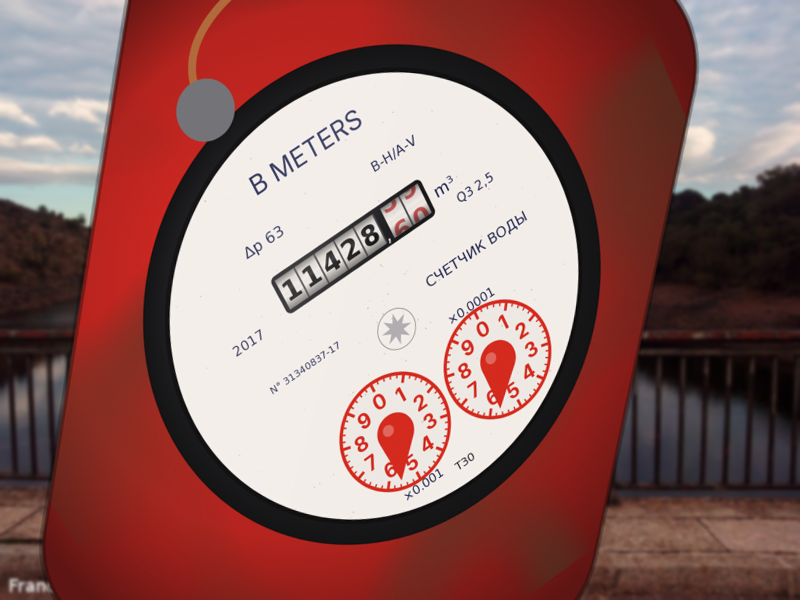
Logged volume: 11428.5955 m³
